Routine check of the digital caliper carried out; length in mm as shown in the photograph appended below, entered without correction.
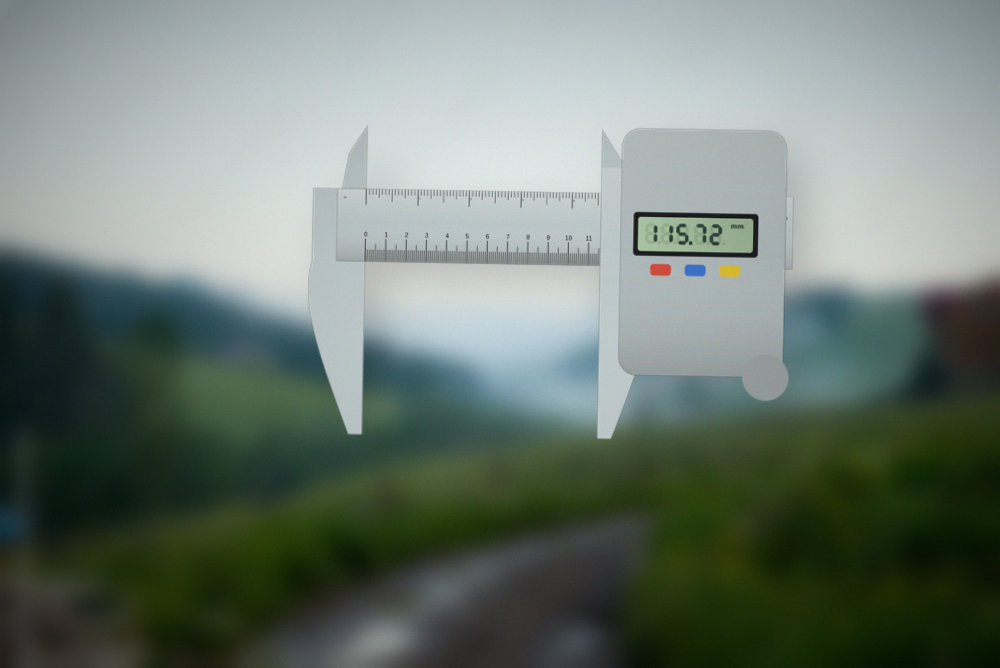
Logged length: 115.72 mm
